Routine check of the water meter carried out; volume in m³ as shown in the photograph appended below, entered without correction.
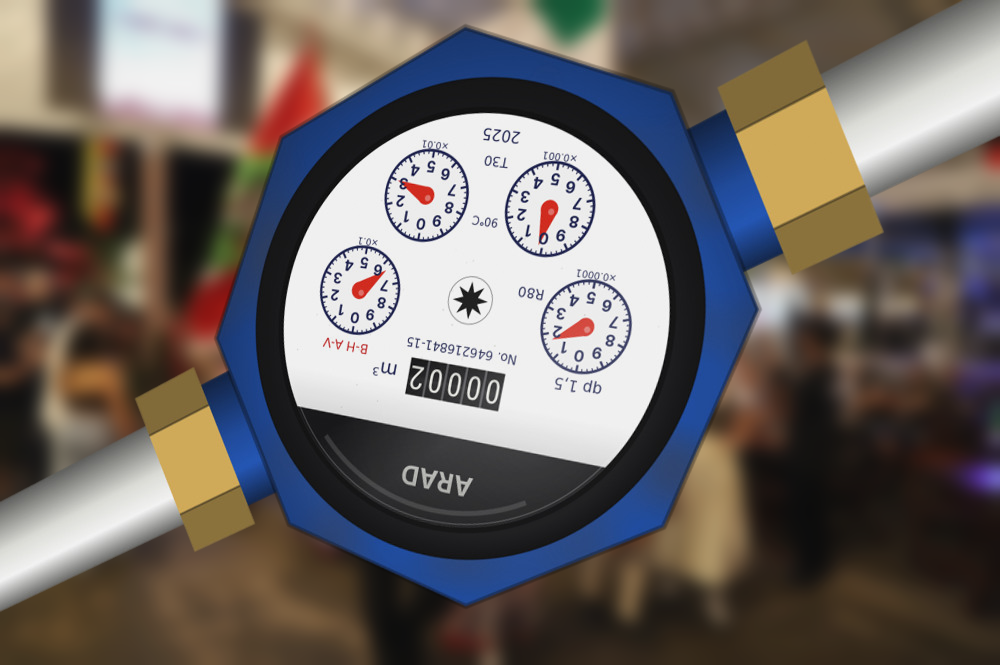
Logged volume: 2.6301 m³
